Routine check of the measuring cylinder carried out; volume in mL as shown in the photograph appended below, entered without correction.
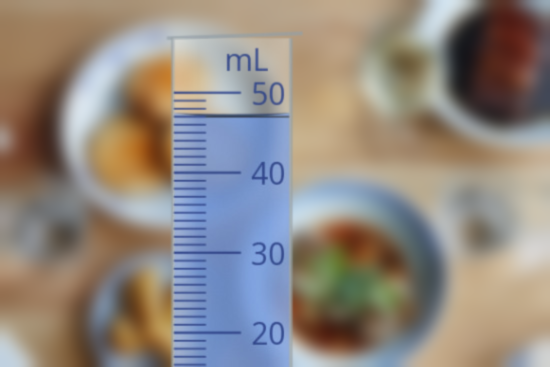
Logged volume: 47 mL
